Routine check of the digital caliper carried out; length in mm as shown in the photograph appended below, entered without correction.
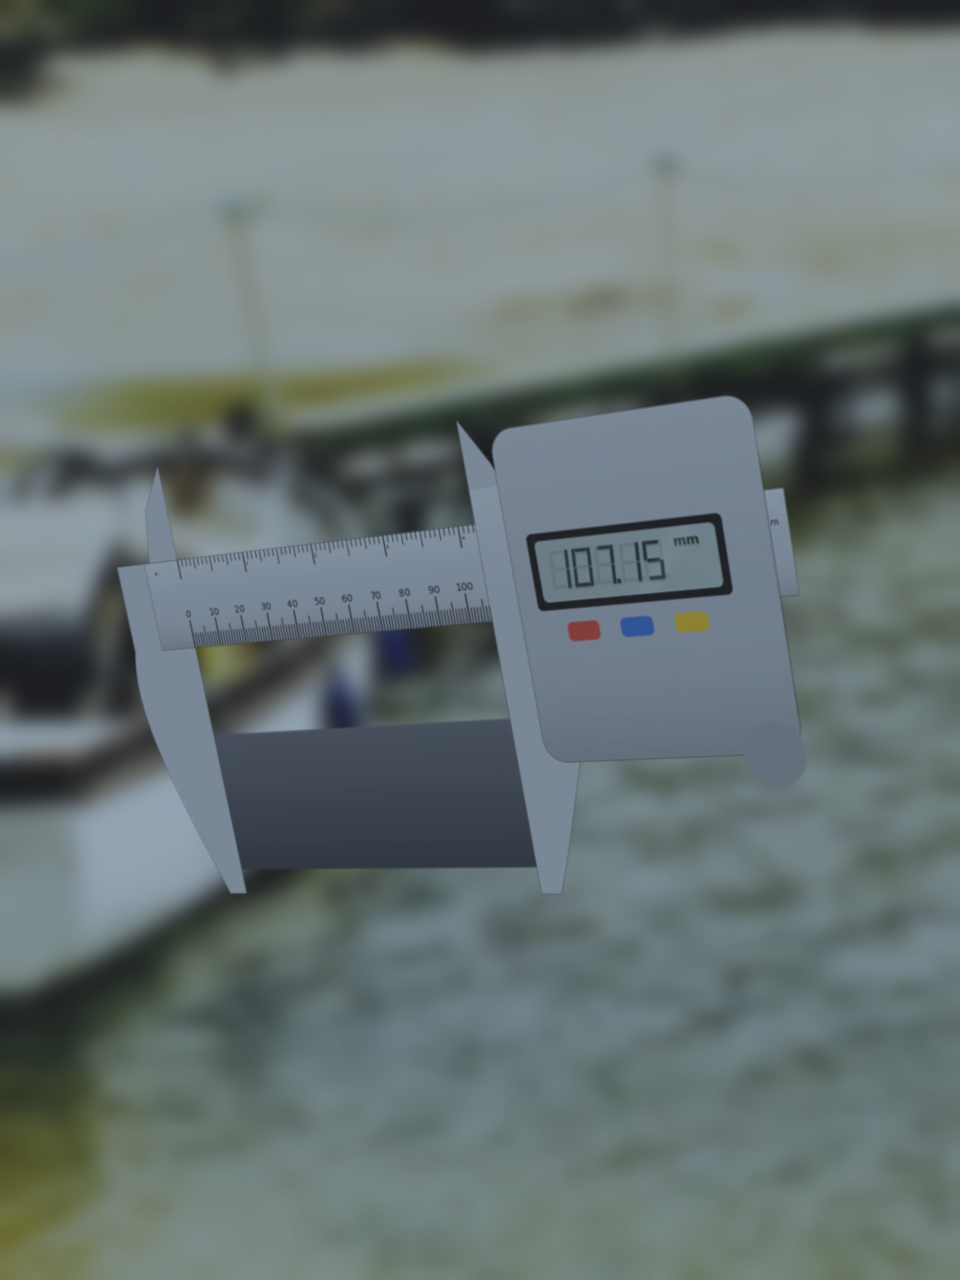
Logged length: 107.15 mm
